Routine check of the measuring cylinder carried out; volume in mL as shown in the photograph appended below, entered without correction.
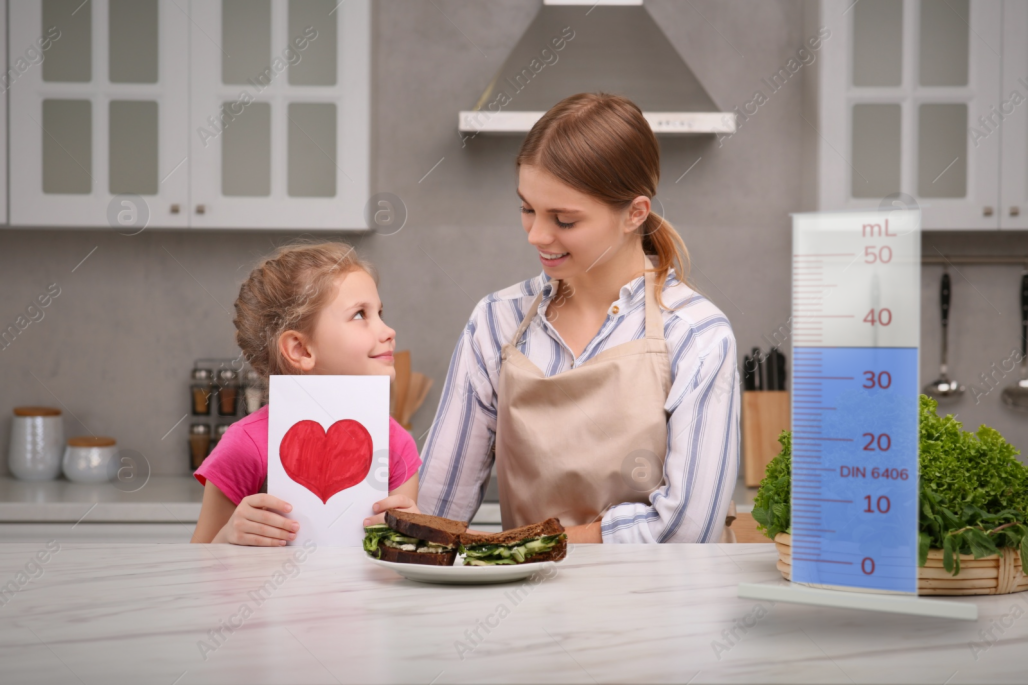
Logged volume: 35 mL
